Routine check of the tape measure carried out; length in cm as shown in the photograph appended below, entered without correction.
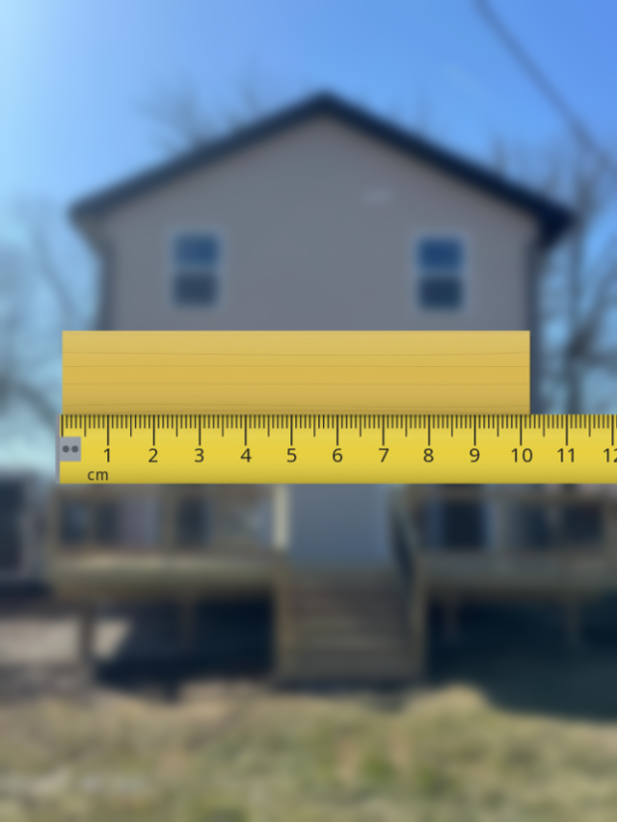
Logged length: 10.2 cm
